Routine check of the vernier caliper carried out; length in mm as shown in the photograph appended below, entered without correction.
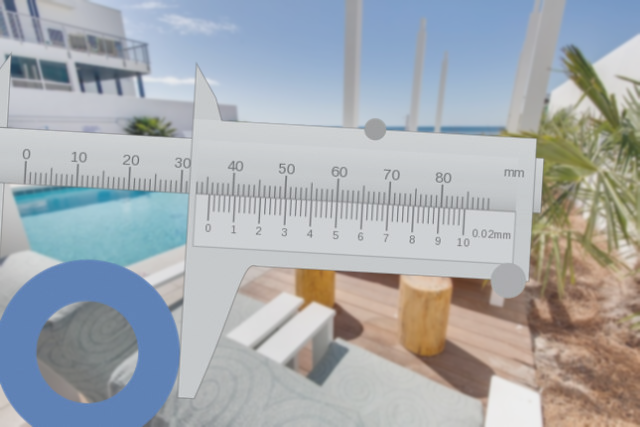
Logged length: 35.5 mm
